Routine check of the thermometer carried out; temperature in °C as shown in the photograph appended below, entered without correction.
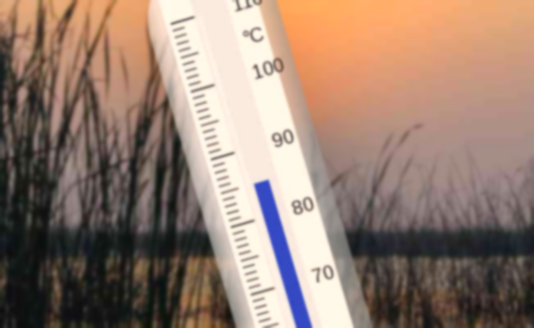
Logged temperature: 85 °C
